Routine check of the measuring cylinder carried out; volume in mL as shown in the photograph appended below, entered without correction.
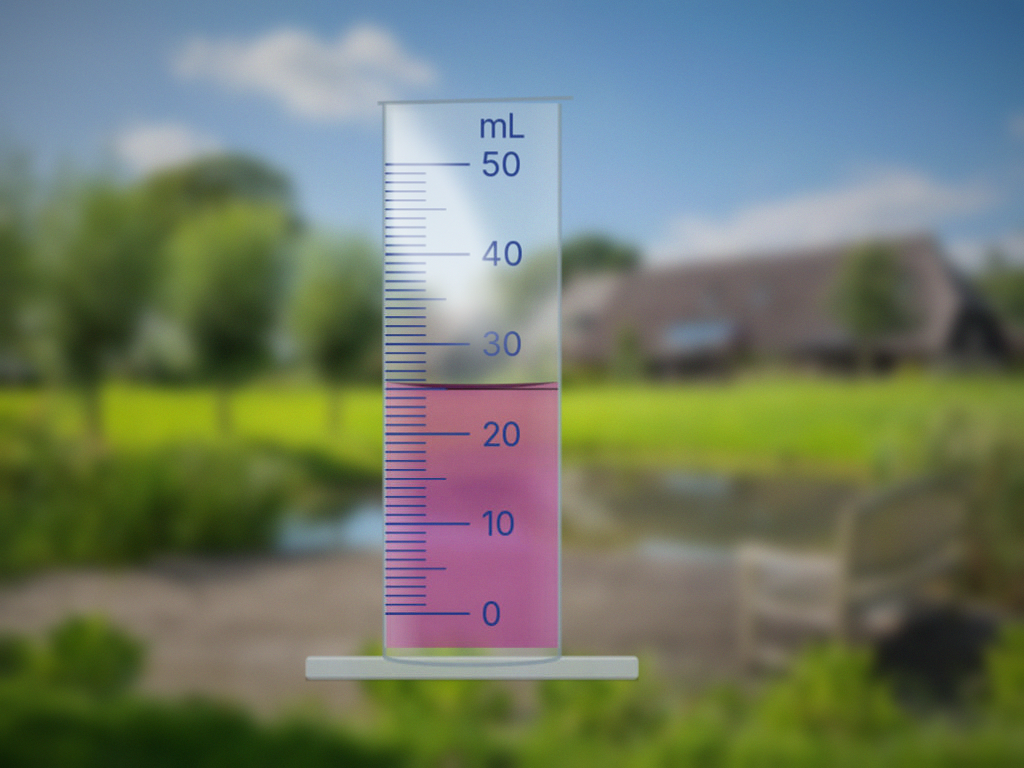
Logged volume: 25 mL
